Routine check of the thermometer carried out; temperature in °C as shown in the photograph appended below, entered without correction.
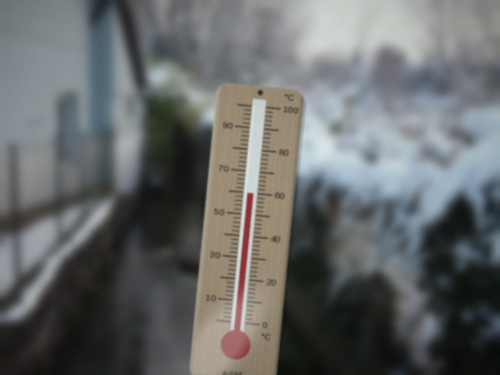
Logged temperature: 60 °C
